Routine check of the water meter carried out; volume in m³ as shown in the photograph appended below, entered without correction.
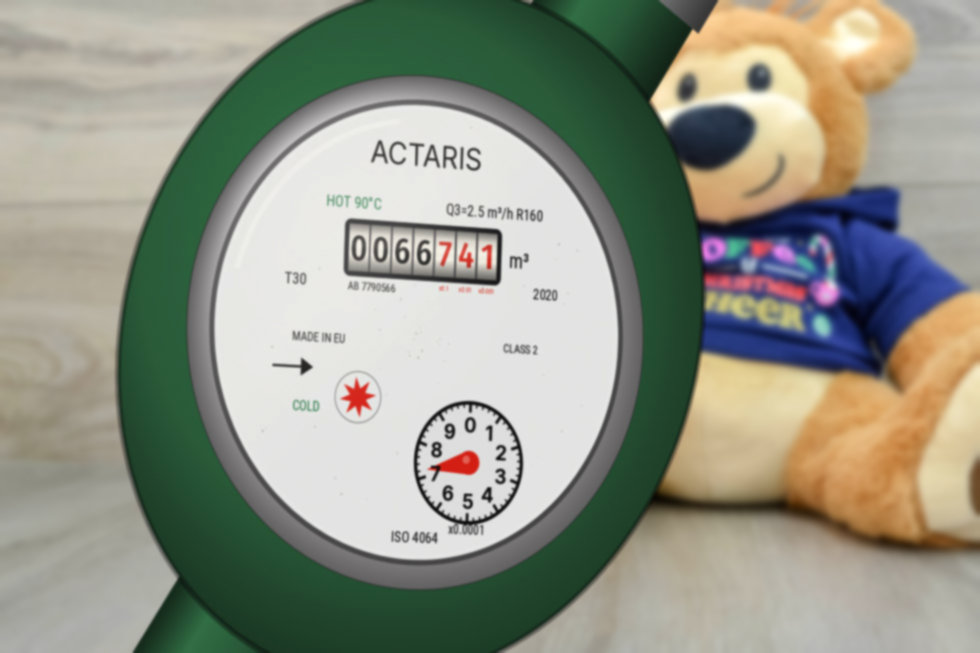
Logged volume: 66.7417 m³
